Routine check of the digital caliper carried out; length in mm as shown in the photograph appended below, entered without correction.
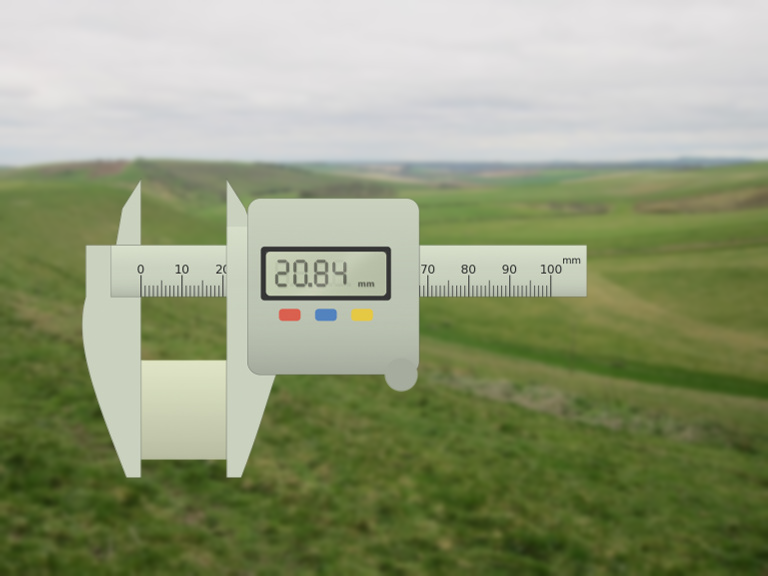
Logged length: 20.84 mm
